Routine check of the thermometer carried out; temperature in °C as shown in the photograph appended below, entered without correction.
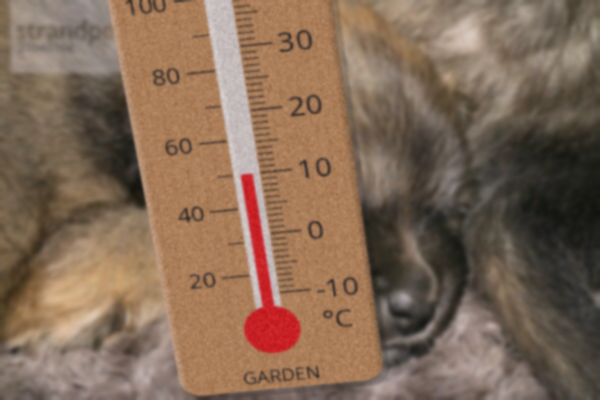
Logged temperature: 10 °C
